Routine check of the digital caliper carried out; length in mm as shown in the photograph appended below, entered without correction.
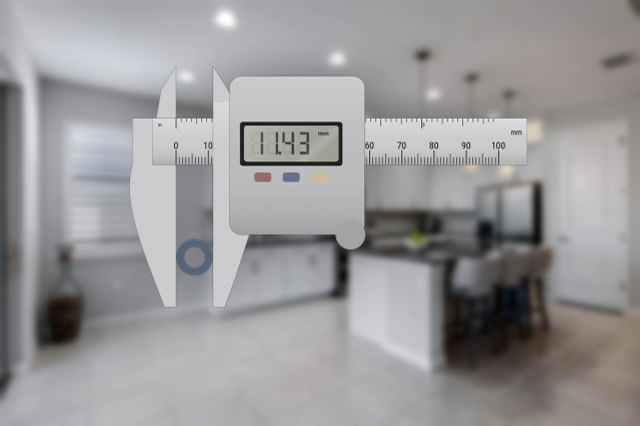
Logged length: 11.43 mm
